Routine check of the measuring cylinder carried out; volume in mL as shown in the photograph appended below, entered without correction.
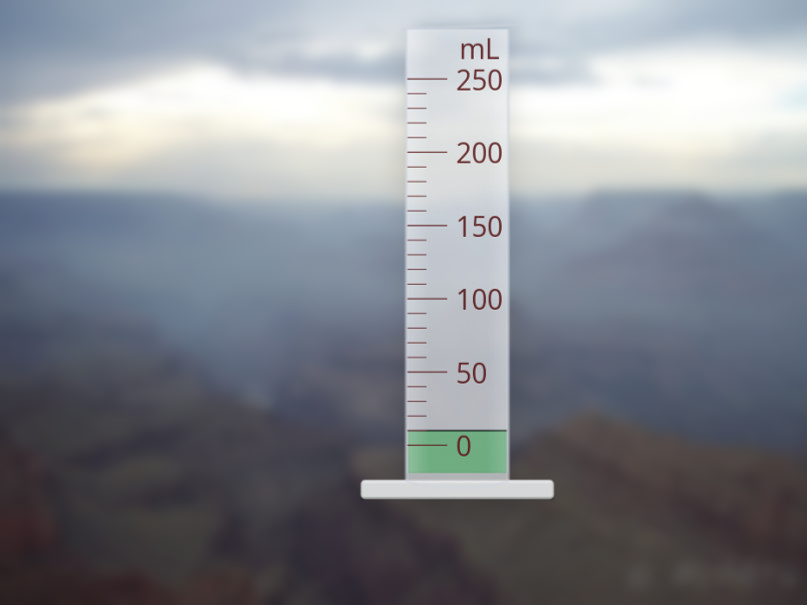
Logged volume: 10 mL
